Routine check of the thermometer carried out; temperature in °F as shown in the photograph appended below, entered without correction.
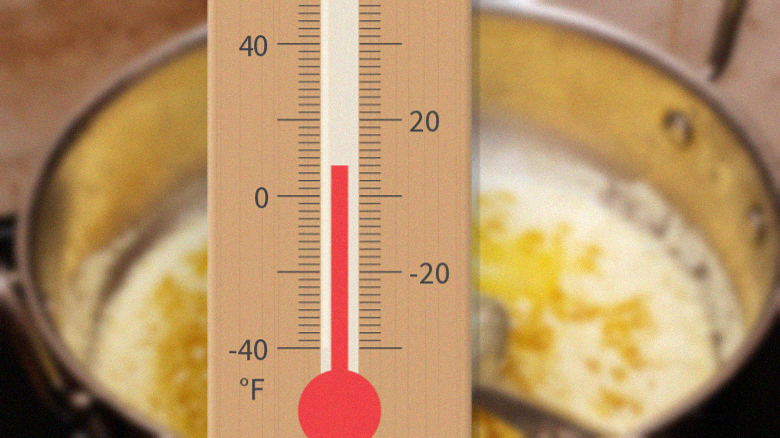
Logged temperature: 8 °F
